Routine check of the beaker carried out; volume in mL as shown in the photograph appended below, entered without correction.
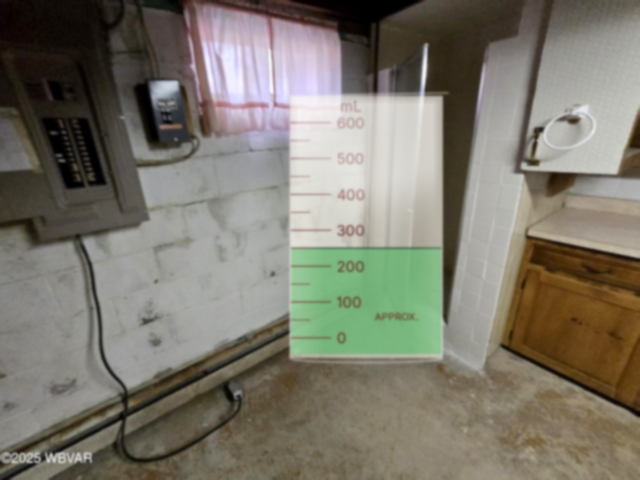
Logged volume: 250 mL
